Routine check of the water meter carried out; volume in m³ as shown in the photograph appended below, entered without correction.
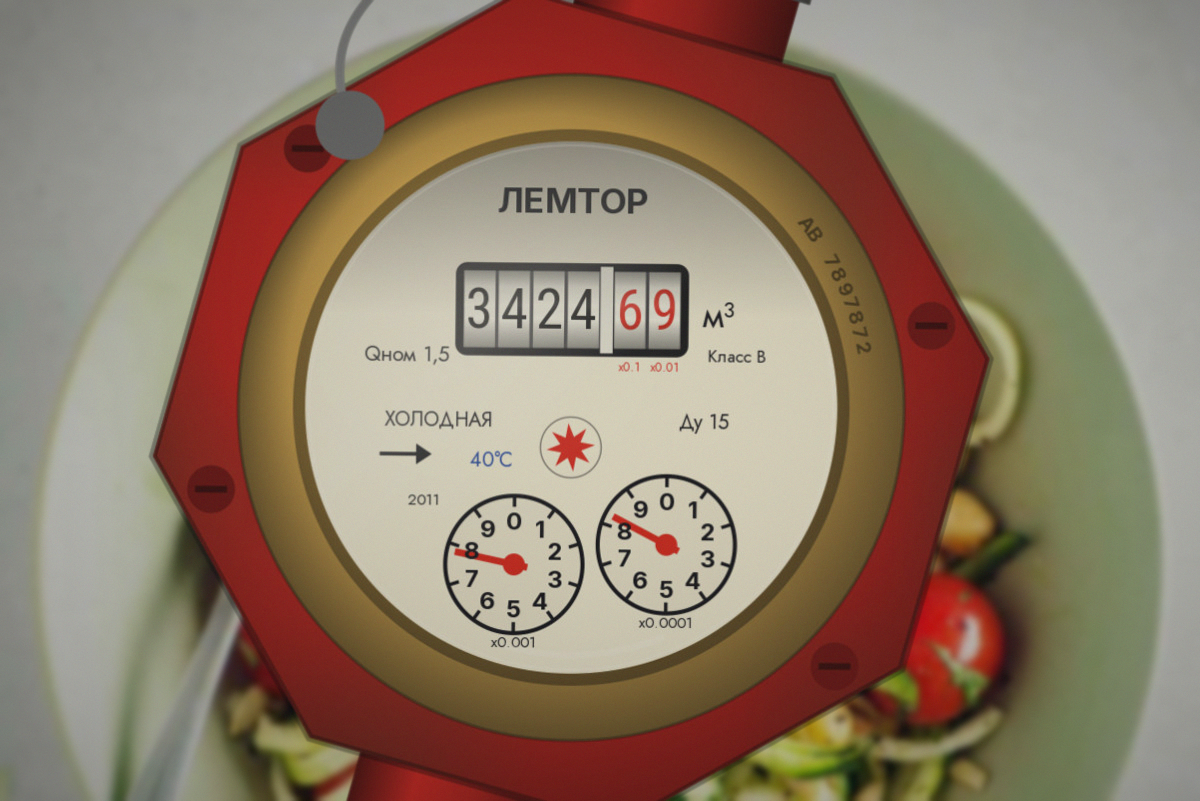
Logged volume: 3424.6978 m³
